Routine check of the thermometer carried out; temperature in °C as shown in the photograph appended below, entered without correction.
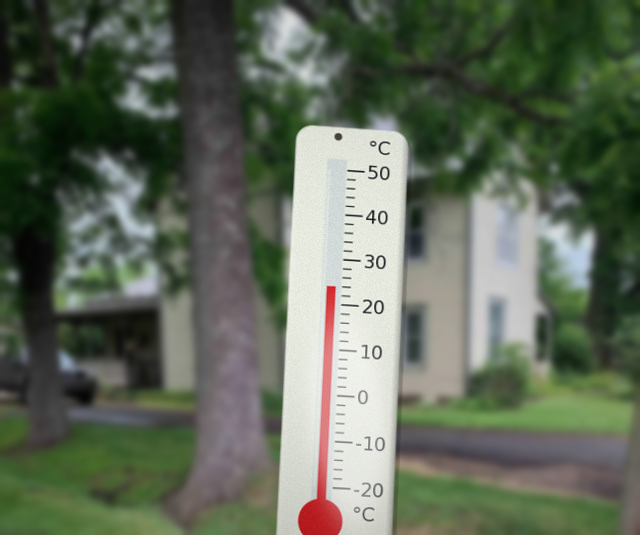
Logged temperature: 24 °C
